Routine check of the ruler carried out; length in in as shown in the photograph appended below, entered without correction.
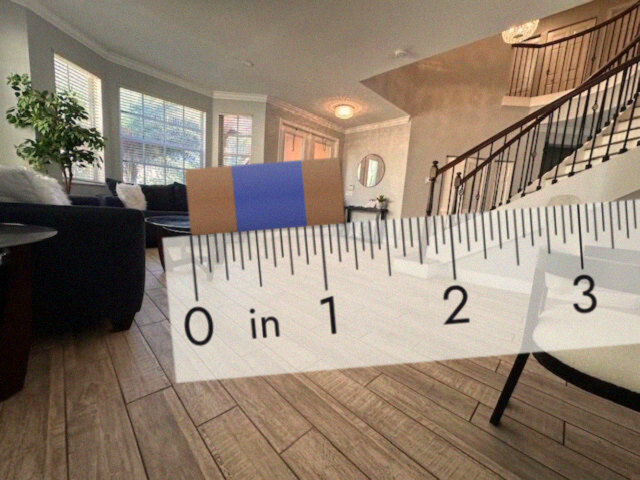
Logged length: 1.1875 in
